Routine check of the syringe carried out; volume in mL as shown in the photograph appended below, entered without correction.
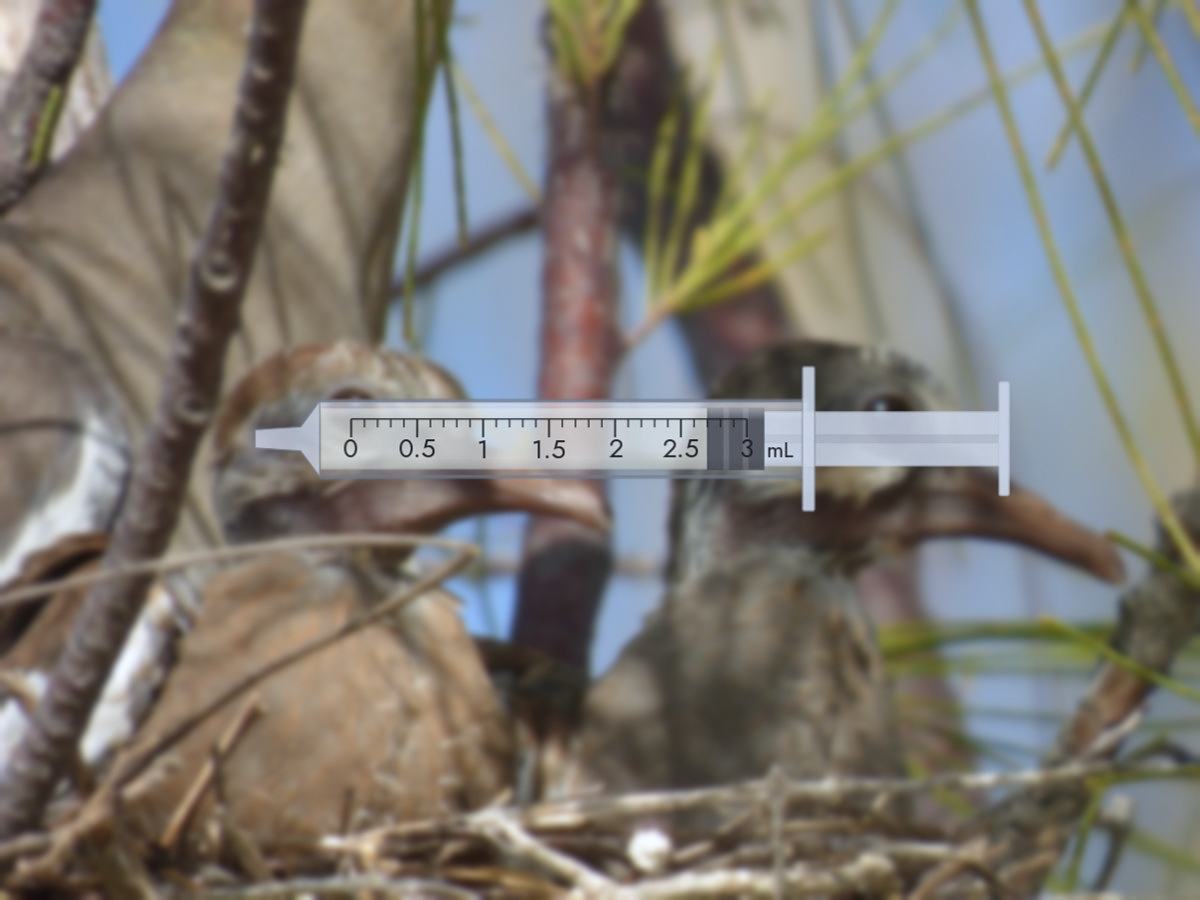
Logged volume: 2.7 mL
